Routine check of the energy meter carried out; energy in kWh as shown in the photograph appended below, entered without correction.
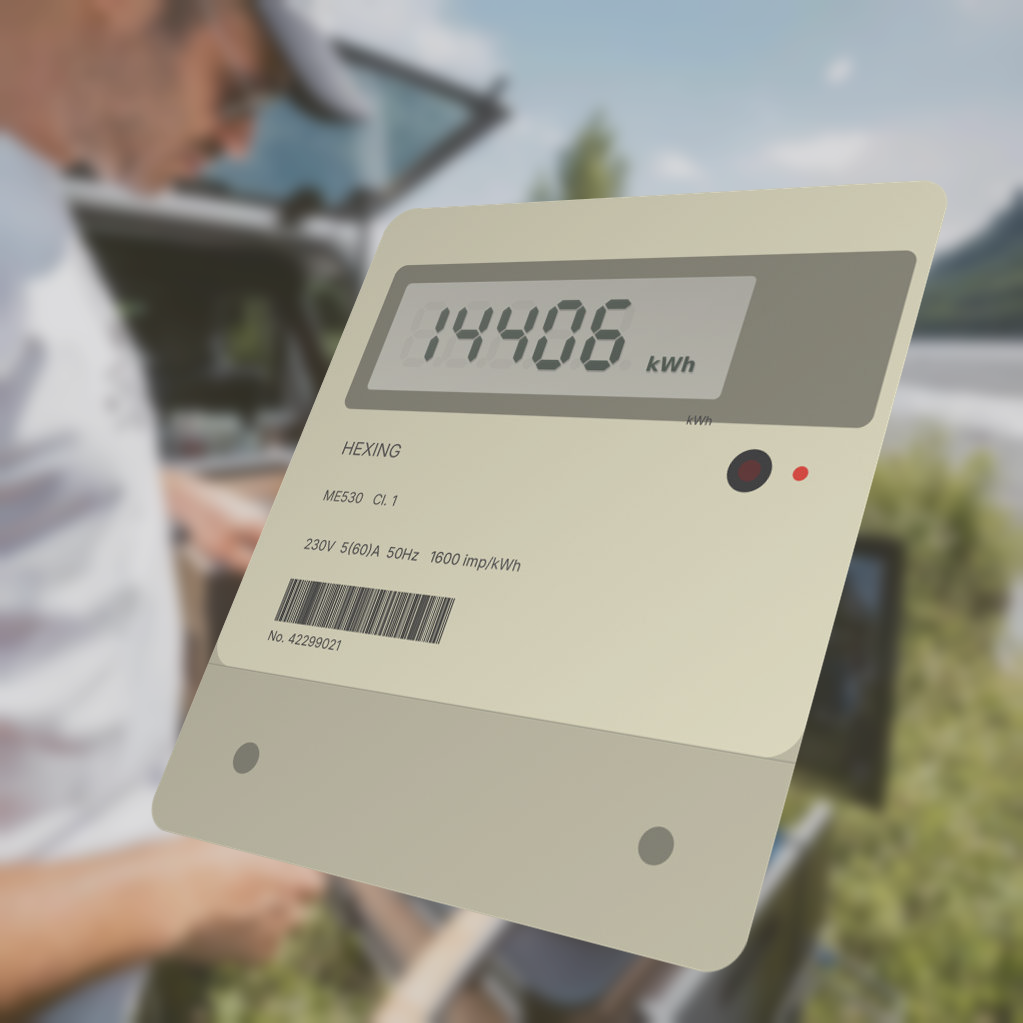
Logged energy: 14406 kWh
